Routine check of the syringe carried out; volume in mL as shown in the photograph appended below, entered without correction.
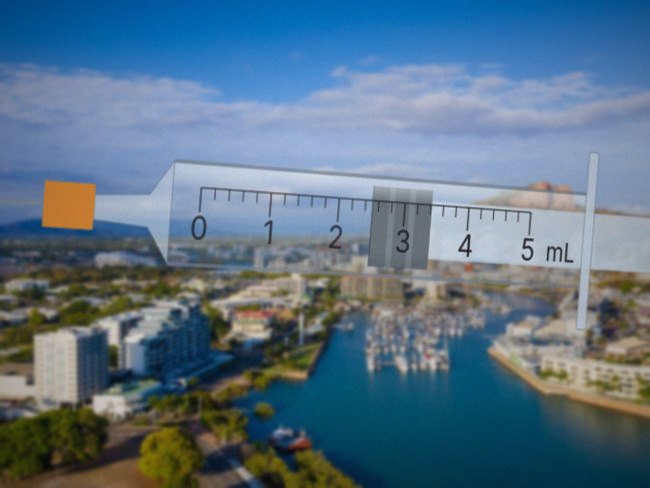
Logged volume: 2.5 mL
